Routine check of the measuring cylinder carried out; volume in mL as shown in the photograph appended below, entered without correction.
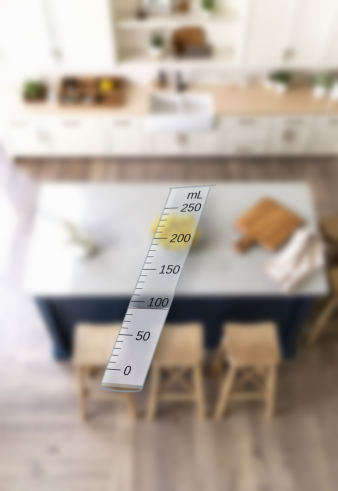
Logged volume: 90 mL
